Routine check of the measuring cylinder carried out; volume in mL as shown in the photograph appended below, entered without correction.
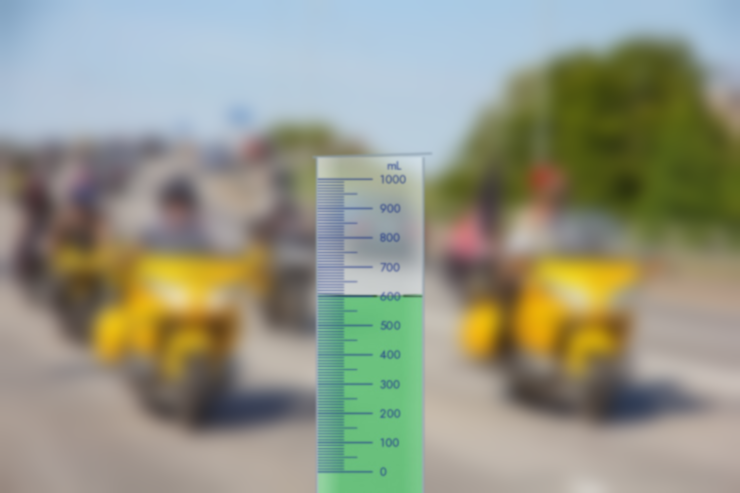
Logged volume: 600 mL
